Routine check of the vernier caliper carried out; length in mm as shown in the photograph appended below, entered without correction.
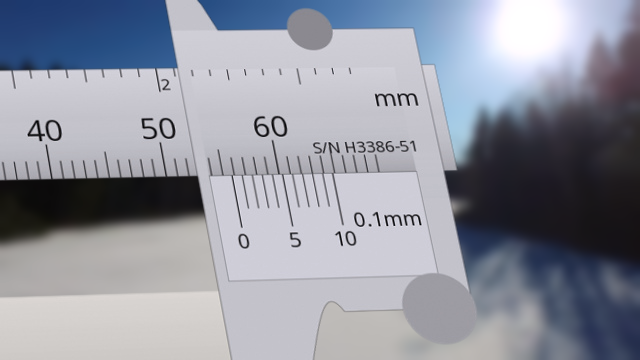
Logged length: 55.8 mm
